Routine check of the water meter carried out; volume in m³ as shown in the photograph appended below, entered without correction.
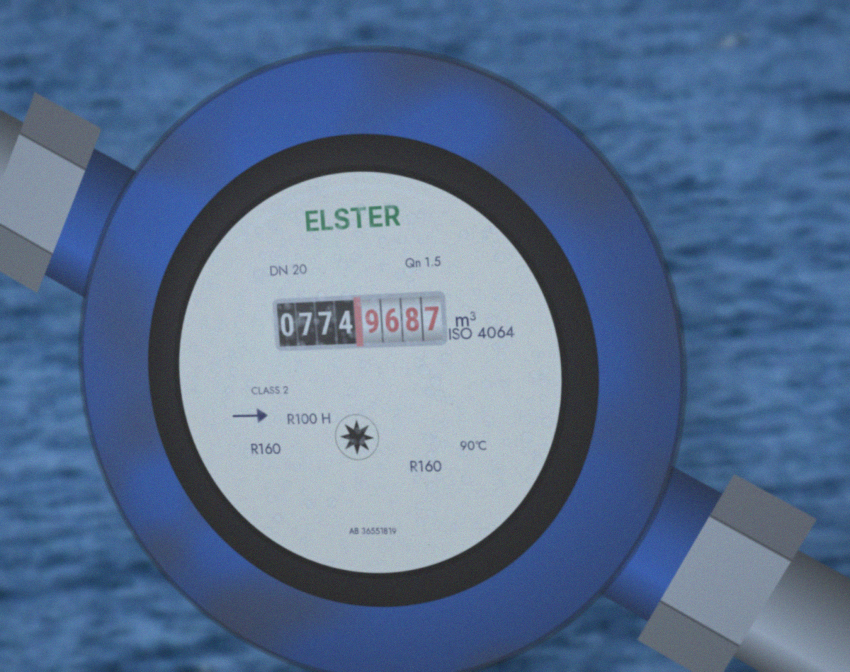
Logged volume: 774.9687 m³
